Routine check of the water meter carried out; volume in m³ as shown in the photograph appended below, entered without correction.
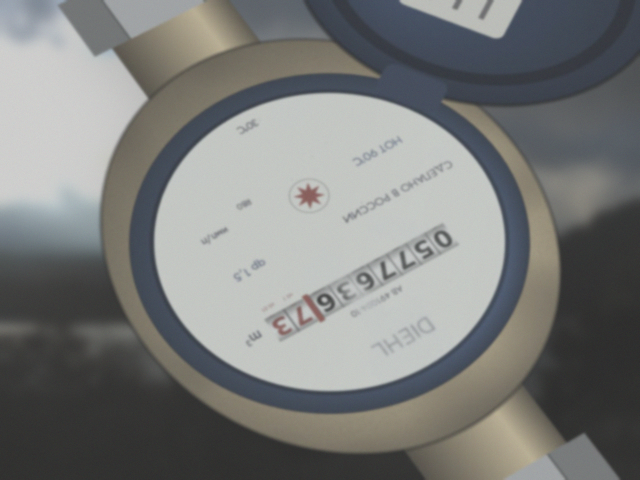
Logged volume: 577636.73 m³
